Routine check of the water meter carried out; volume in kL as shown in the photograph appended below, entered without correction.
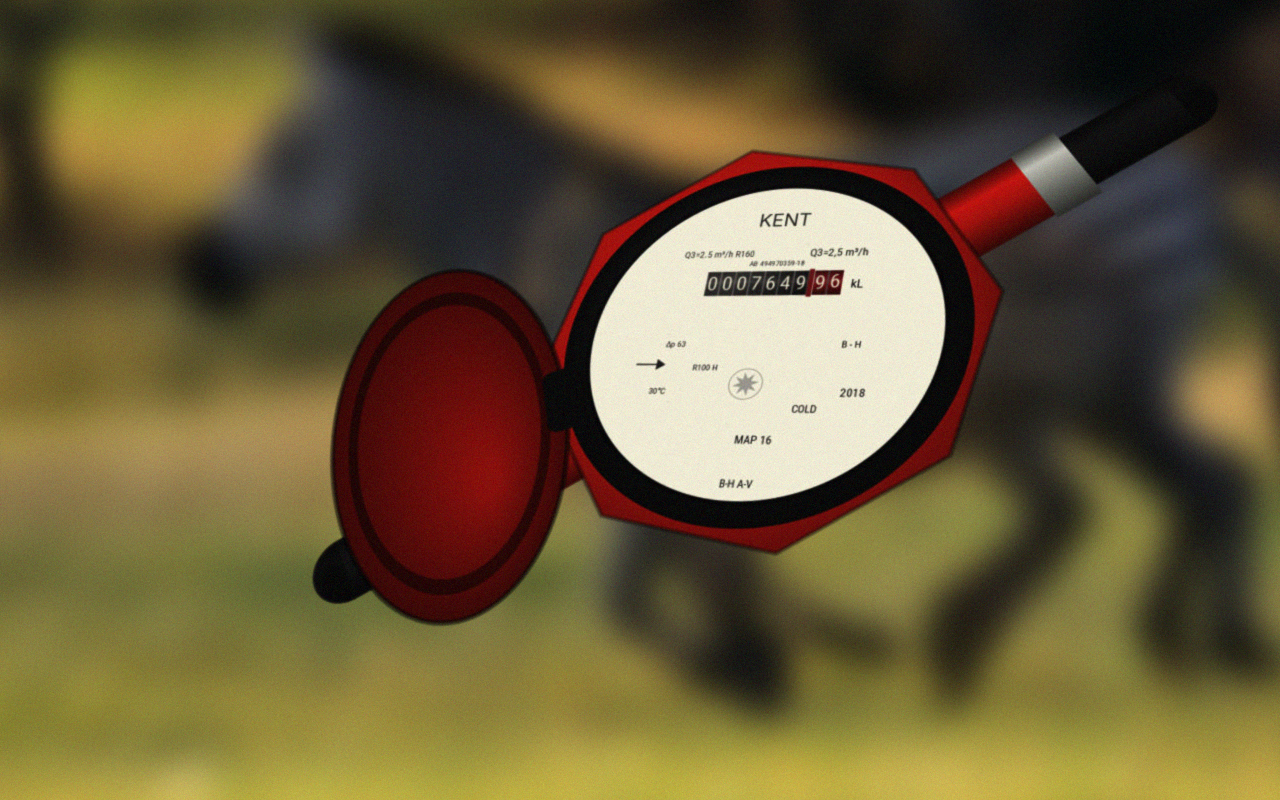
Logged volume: 7649.96 kL
